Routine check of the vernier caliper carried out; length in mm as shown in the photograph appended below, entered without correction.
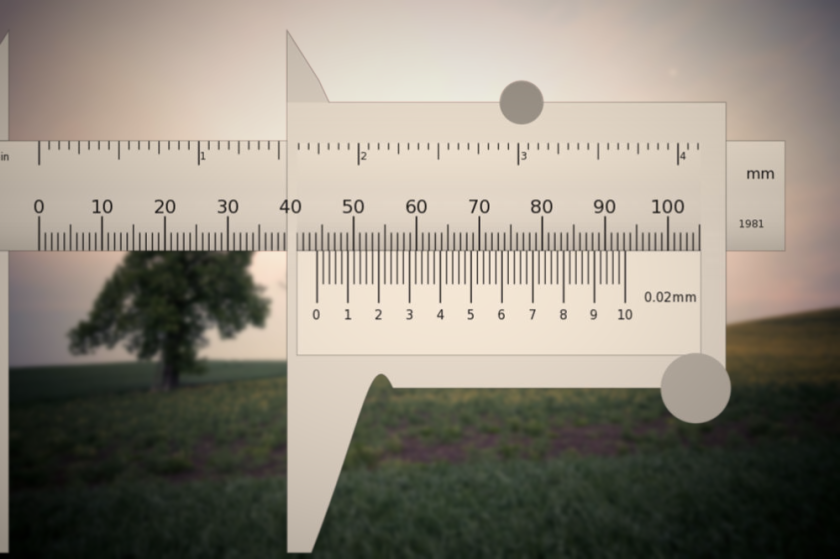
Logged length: 44.2 mm
